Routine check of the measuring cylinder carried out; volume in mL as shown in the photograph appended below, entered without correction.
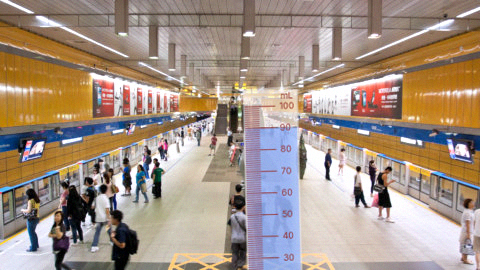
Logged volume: 90 mL
